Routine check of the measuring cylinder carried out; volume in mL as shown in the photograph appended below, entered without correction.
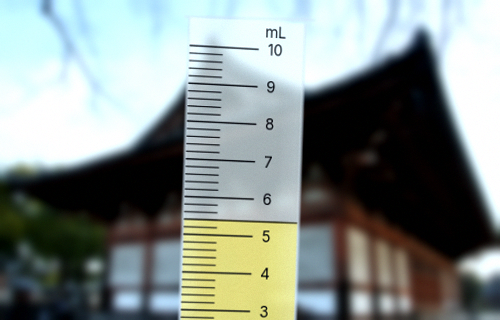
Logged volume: 5.4 mL
